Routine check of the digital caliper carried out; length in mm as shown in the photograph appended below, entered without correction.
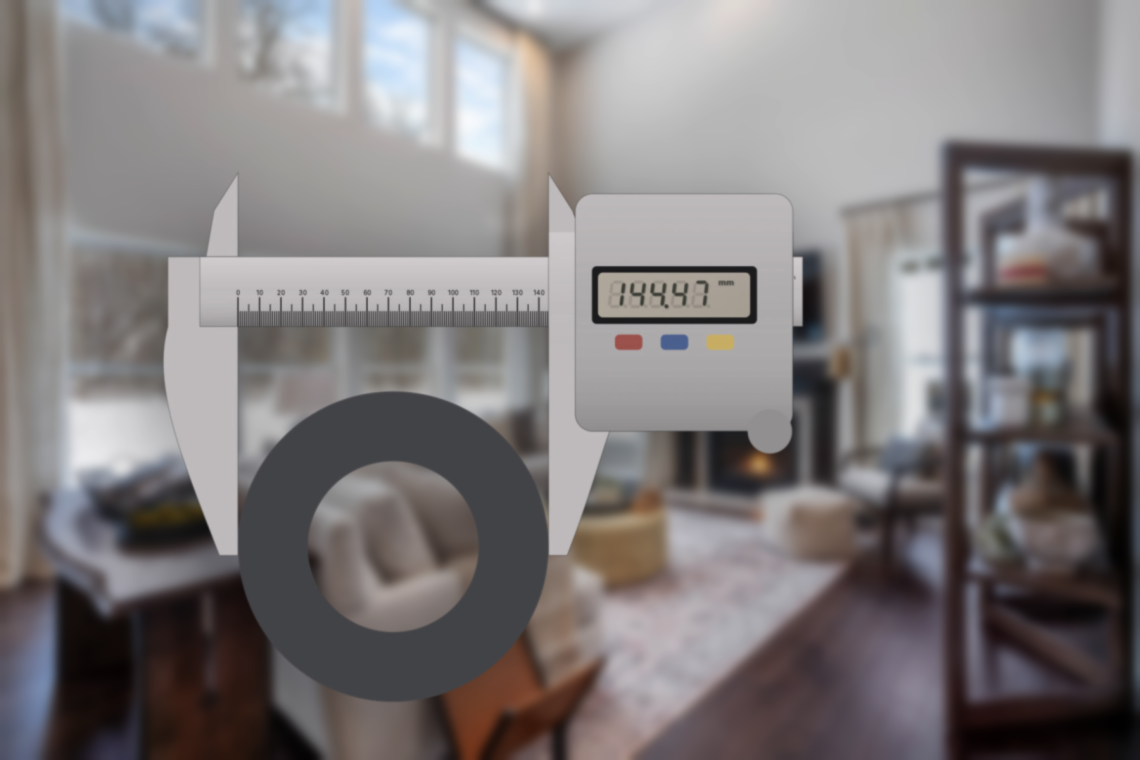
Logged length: 144.47 mm
